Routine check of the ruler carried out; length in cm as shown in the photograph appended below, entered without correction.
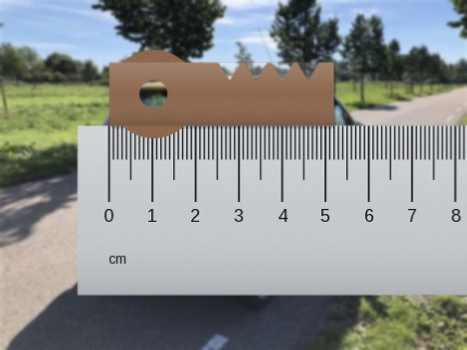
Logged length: 5.2 cm
